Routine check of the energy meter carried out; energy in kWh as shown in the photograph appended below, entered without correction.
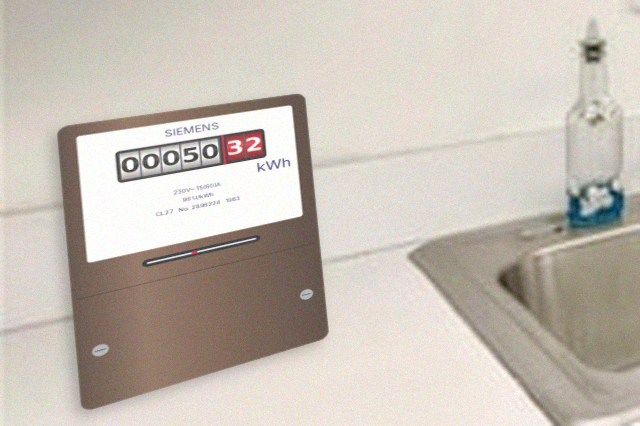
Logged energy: 50.32 kWh
